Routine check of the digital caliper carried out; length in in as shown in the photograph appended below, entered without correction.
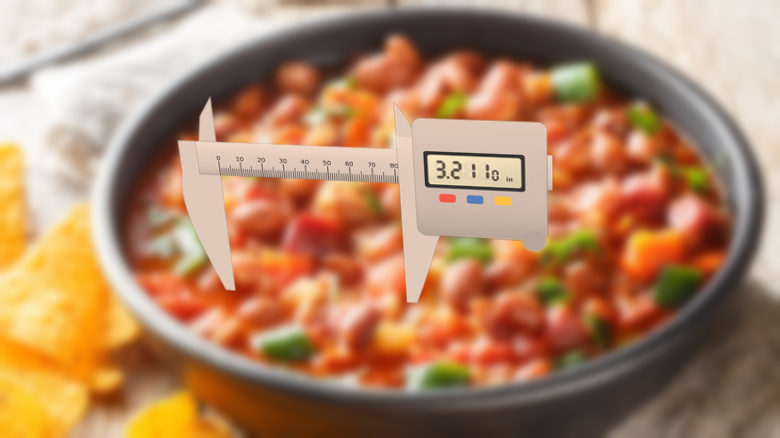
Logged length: 3.2110 in
